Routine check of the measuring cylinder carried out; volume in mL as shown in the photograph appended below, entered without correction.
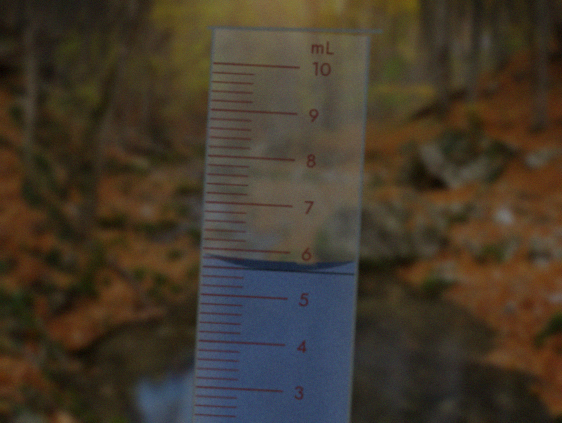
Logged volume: 5.6 mL
